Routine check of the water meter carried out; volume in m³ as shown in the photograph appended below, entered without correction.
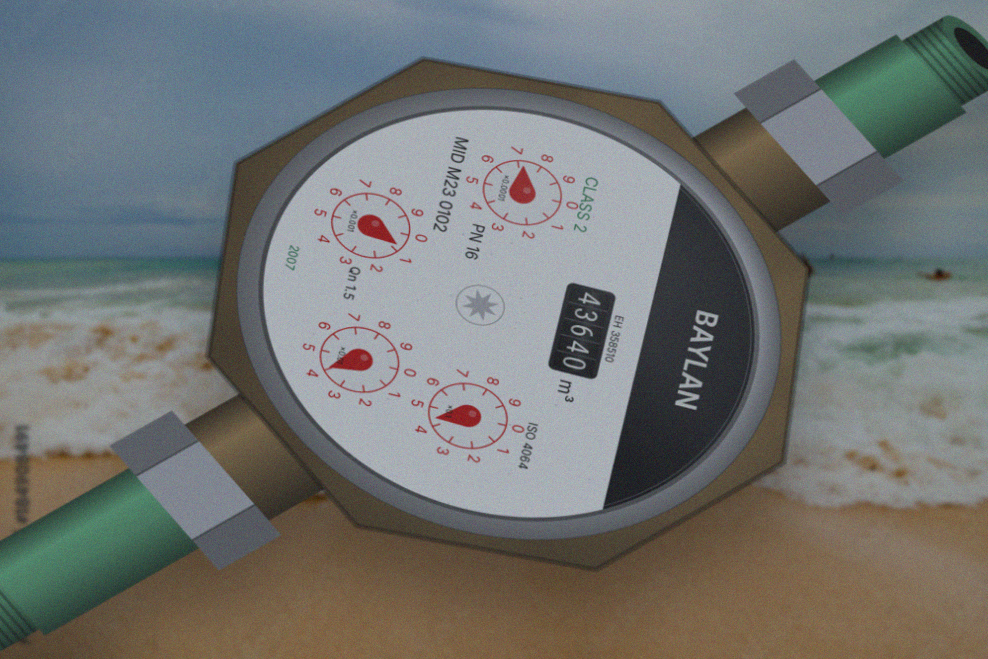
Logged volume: 43640.4407 m³
